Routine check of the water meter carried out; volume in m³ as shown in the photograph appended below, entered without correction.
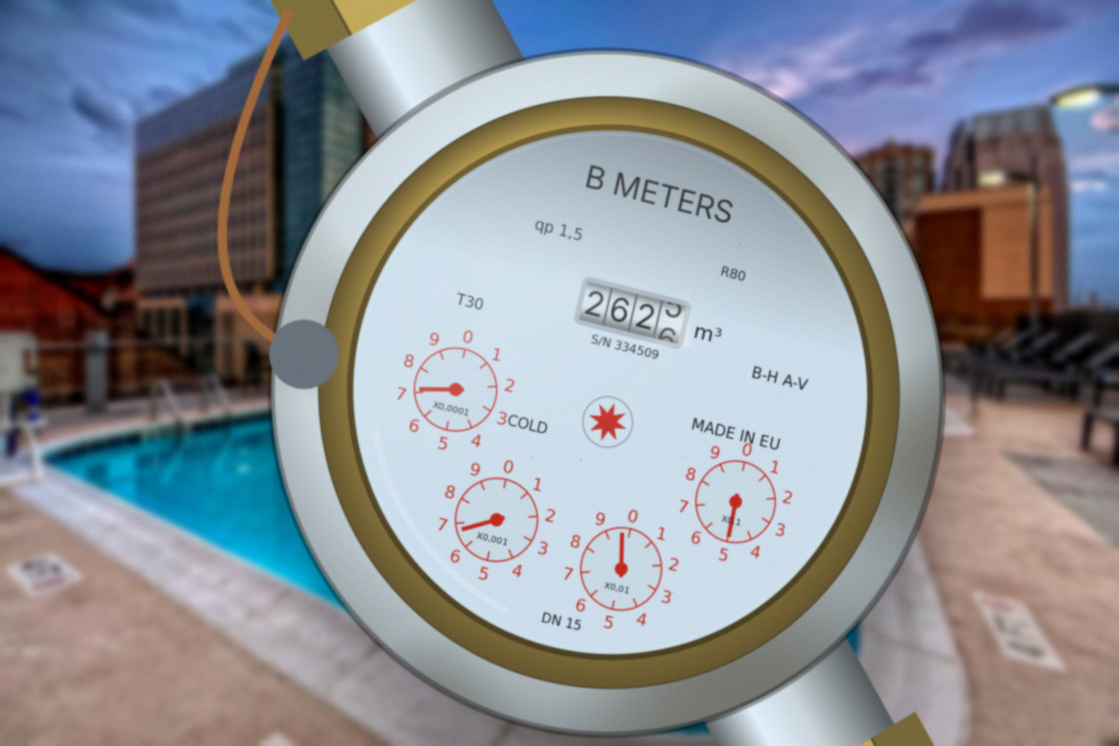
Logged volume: 2625.4967 m³
